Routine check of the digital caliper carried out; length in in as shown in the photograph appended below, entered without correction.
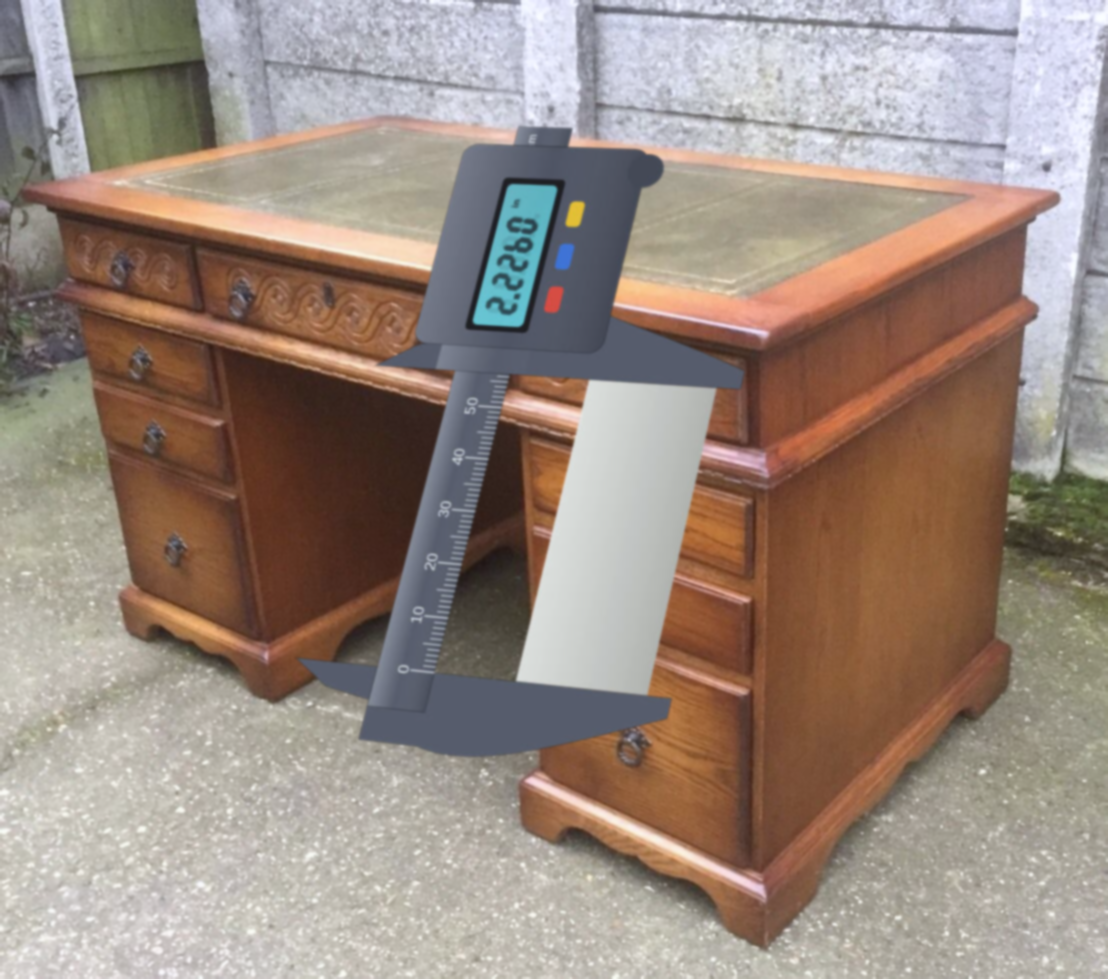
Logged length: 2.2260 in
